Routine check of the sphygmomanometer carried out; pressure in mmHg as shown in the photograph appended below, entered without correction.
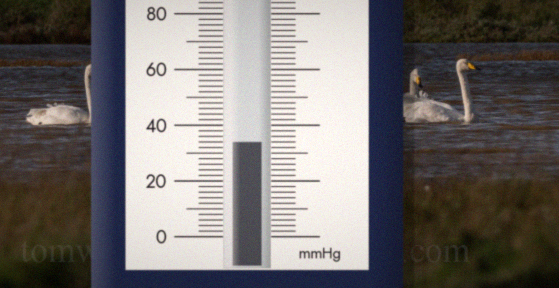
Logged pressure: 34 mmHg
